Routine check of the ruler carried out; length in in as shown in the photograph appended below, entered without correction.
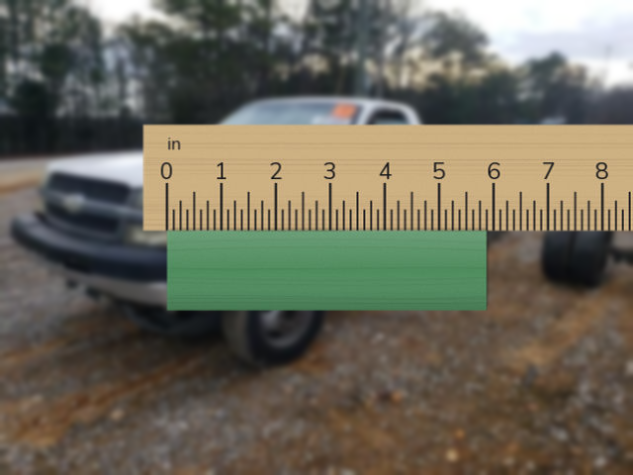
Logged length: 5.875 in
